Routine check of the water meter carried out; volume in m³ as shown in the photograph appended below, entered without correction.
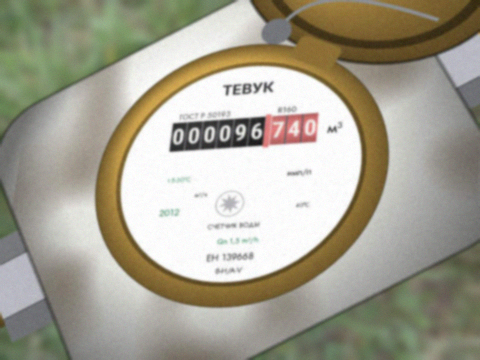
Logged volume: 96.740 m³
